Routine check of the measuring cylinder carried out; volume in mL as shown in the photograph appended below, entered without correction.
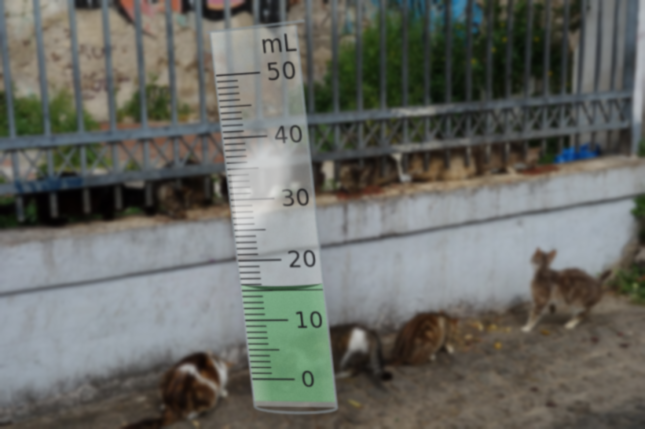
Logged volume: 15 mL
